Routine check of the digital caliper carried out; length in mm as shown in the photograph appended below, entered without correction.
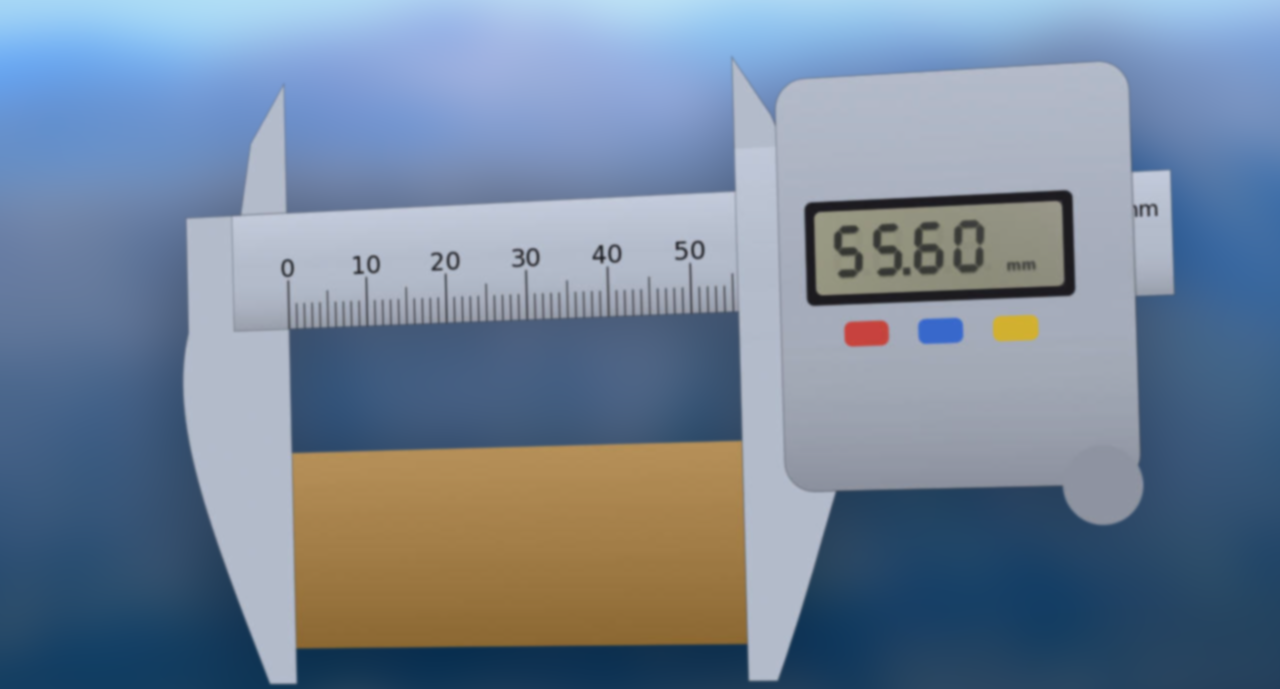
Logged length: 55.60 mm
